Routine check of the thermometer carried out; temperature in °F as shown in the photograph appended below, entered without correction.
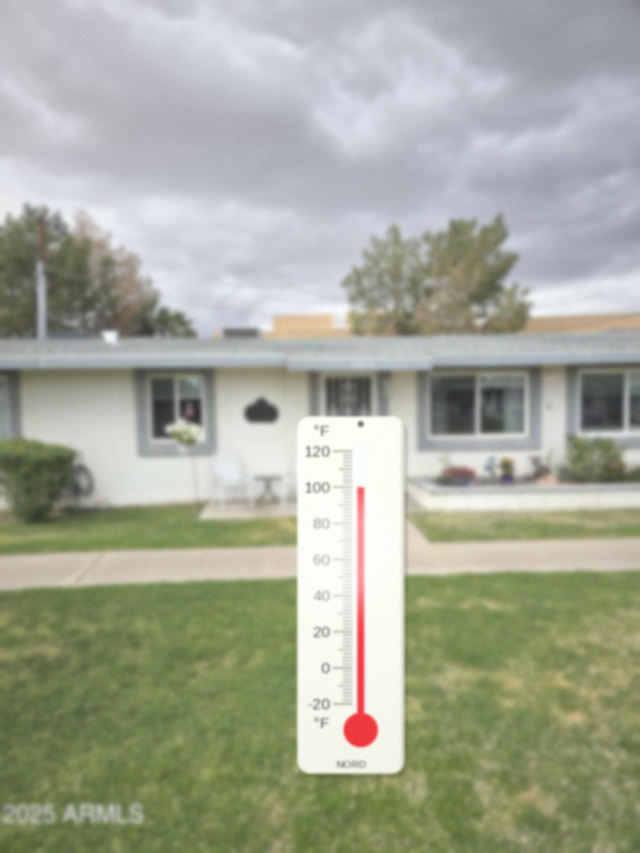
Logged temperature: 100 °F
